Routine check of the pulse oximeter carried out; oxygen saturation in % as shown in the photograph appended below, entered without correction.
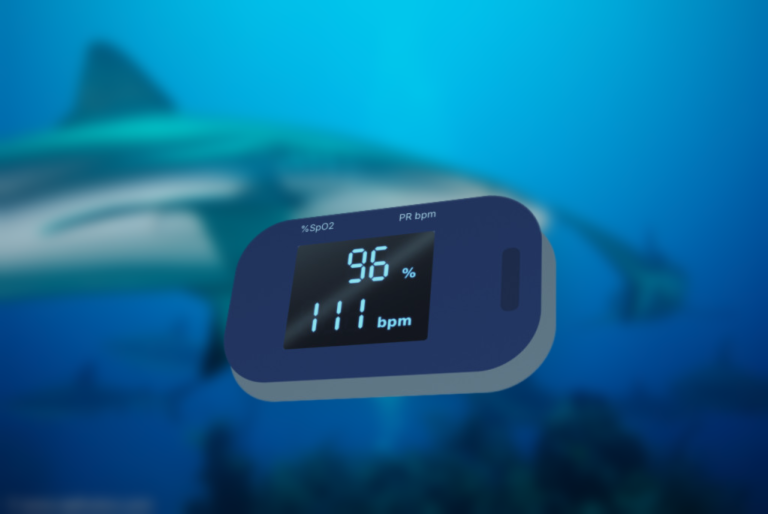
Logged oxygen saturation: 96 %
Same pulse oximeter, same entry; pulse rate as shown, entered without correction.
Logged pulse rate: 111 bpm
